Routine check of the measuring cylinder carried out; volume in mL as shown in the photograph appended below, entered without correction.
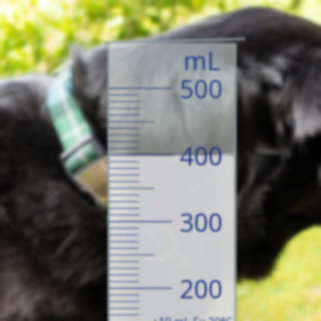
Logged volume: 400 mL
